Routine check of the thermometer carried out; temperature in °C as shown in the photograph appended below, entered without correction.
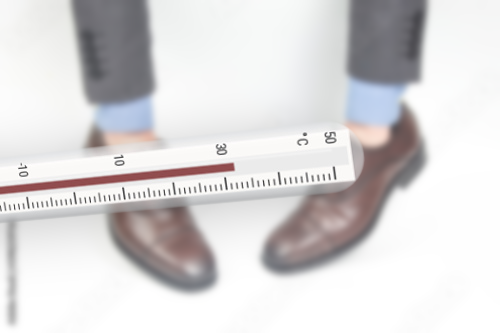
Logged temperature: 32 °C
